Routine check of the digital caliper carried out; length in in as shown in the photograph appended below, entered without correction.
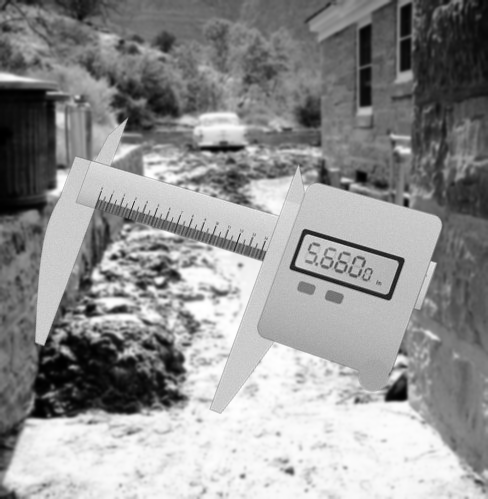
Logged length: 5.6600 in
